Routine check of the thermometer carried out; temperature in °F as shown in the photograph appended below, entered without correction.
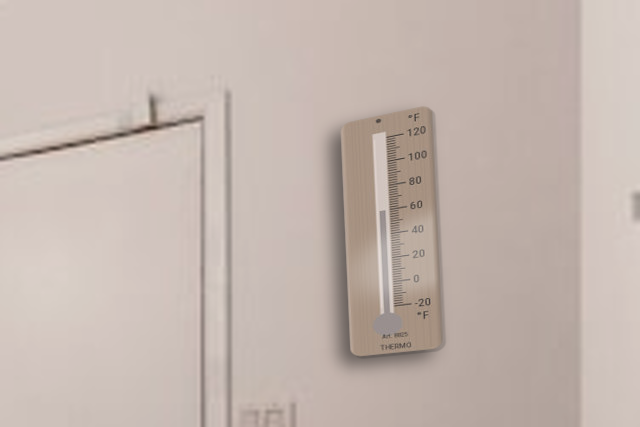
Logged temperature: 60 °F
